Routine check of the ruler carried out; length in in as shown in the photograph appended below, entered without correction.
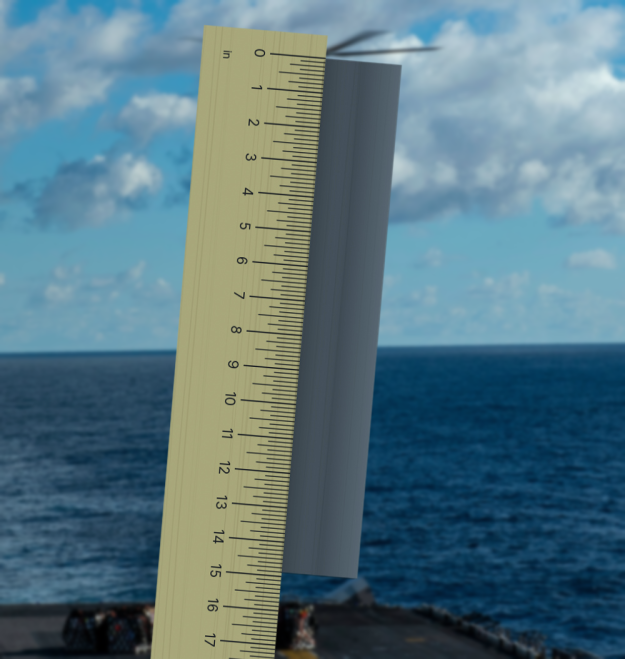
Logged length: 14.875 in
